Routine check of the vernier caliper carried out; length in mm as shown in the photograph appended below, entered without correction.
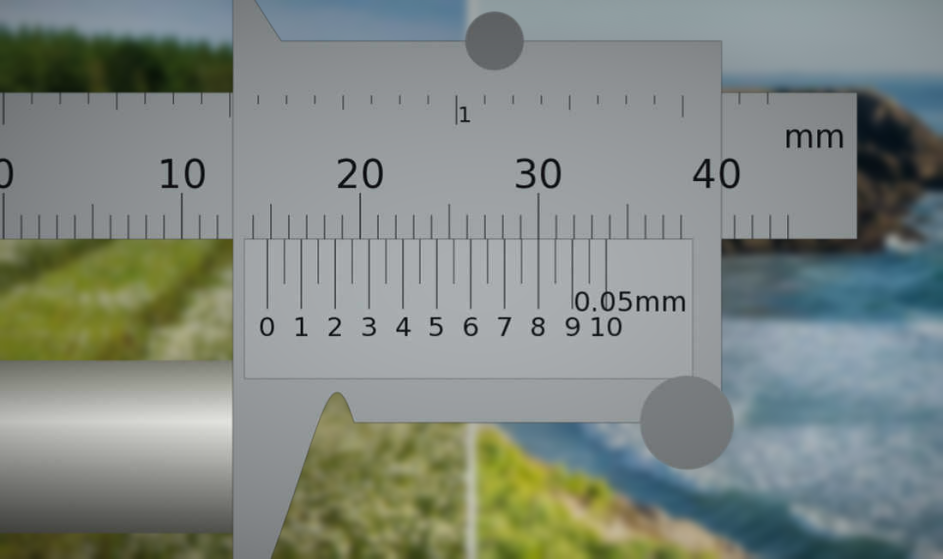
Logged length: 14.8 mm
